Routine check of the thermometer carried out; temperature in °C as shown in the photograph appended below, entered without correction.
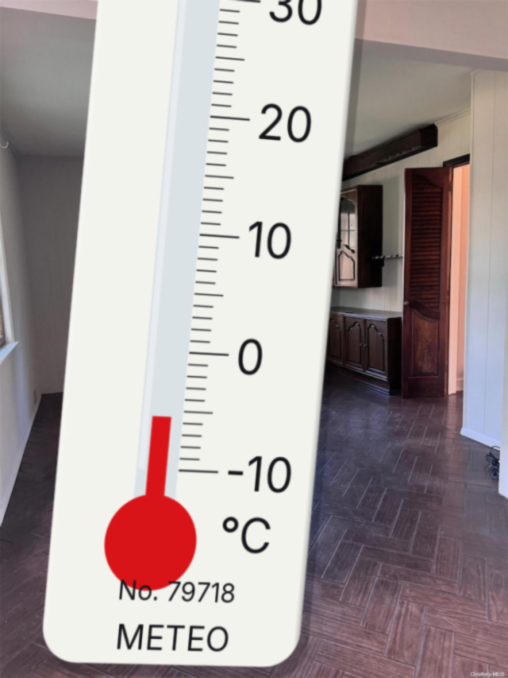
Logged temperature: -5.5 °C
